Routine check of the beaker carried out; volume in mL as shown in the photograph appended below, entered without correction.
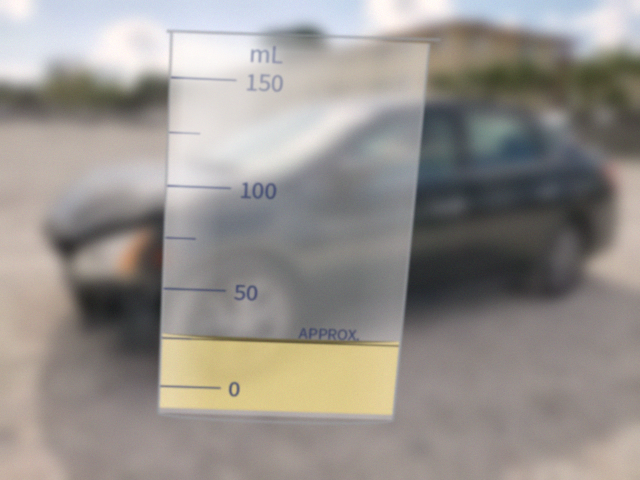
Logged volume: 25 mL
